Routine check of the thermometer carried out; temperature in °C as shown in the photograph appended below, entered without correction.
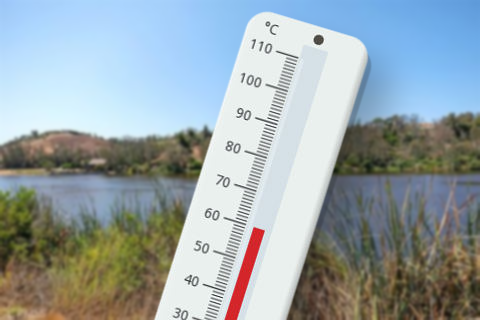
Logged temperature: 60 °C
